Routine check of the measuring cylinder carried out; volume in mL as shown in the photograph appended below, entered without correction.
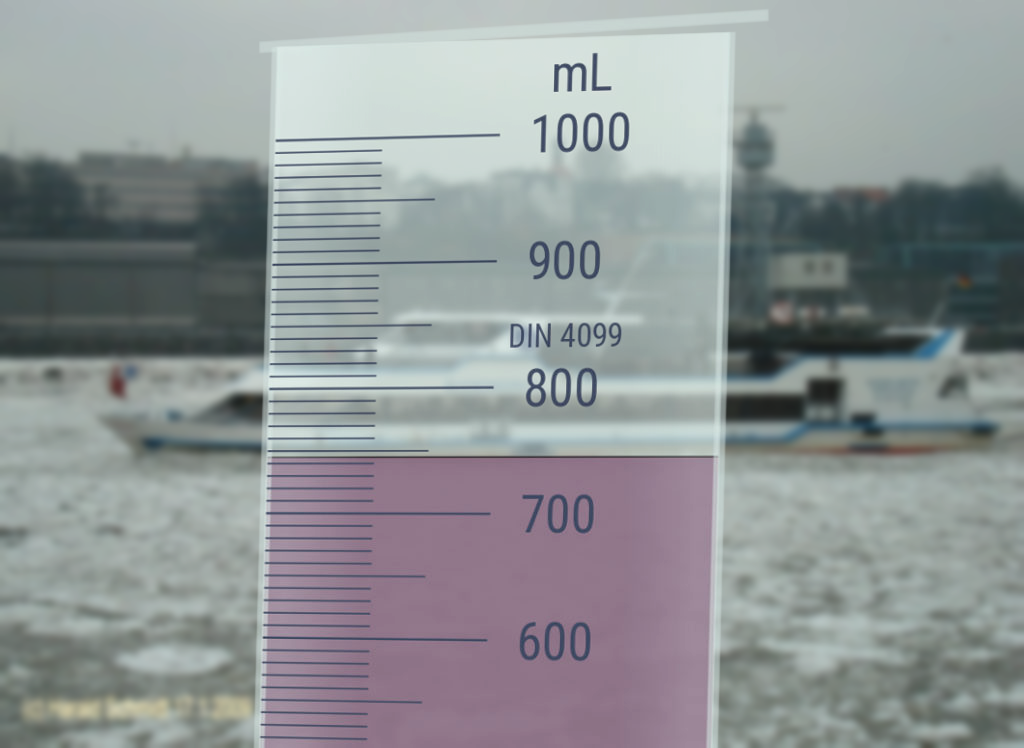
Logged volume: 745 mL
